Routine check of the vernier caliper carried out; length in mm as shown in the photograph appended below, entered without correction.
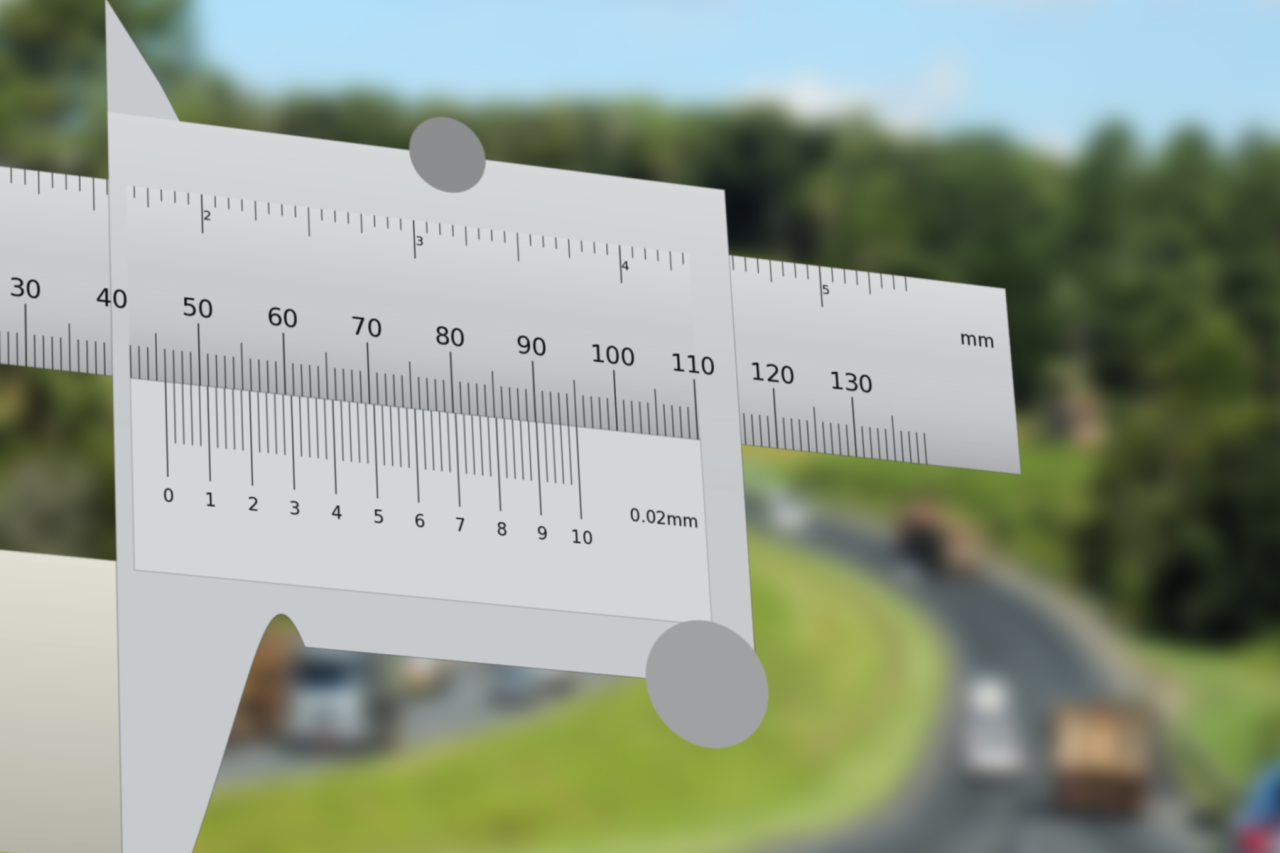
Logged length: 46.0 mm
